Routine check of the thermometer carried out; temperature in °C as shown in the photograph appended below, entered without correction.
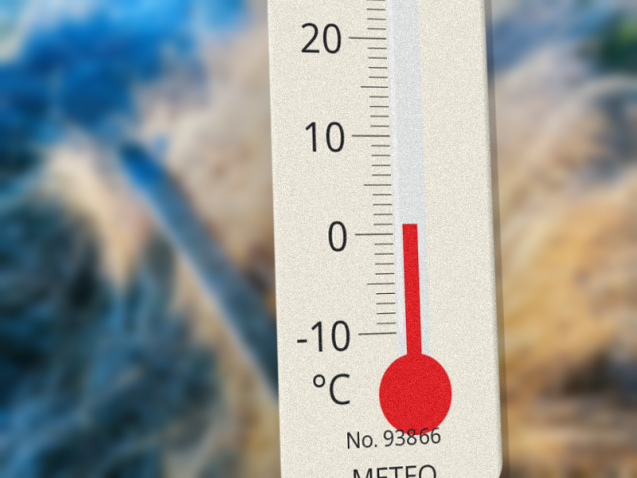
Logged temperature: 1 °C
